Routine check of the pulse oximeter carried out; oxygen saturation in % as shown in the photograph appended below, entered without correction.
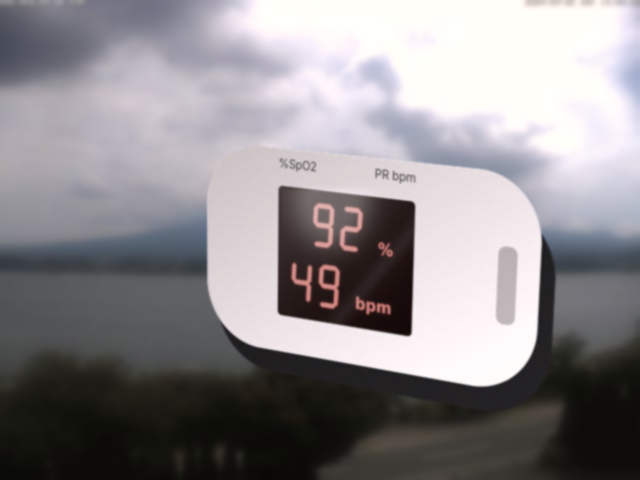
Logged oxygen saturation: 92 %
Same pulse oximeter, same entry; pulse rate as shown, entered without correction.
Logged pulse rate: 49 bpm
